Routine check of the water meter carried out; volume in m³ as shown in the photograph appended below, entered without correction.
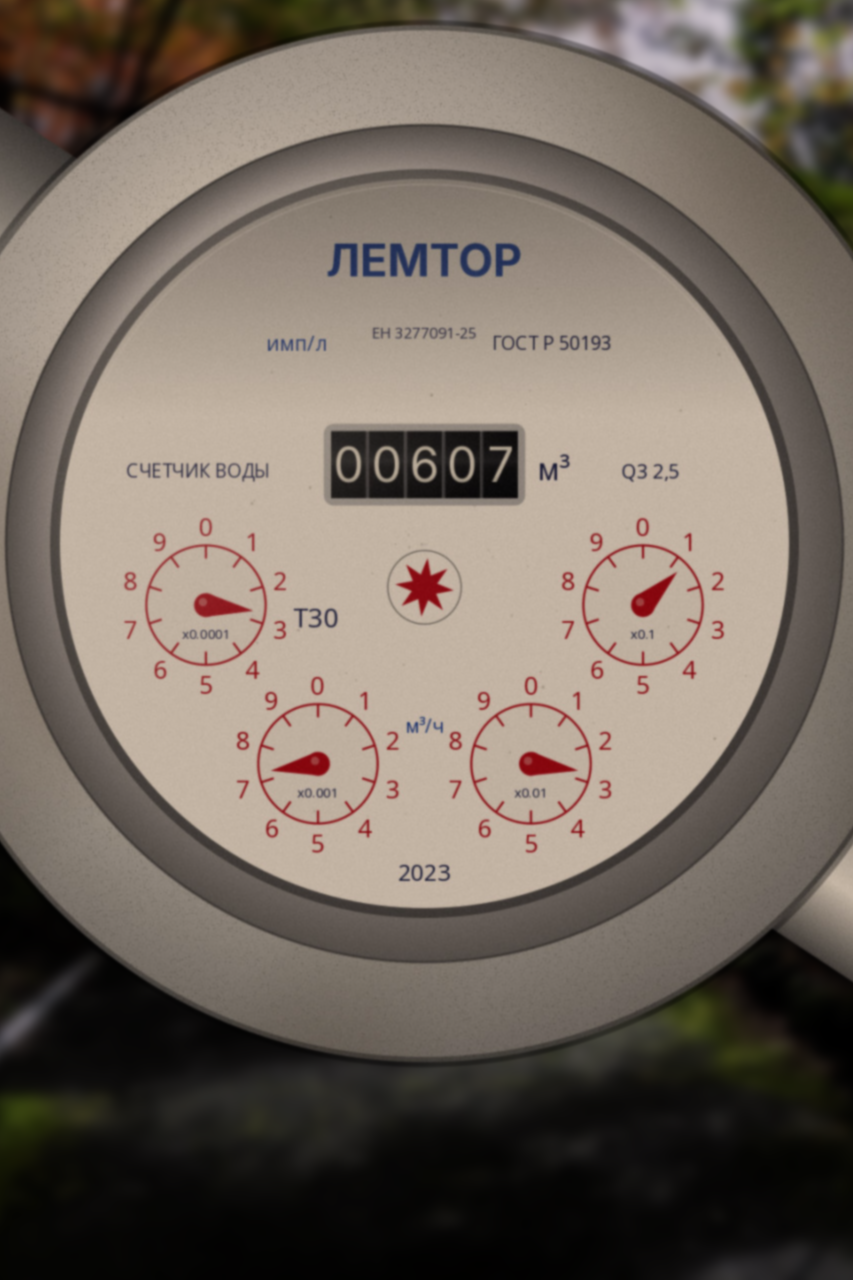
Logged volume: 607.1272 m³
